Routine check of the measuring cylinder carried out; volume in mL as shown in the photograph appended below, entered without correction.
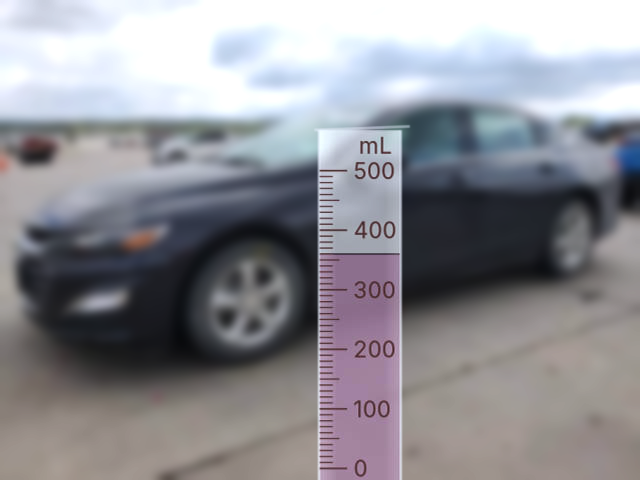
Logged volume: 360 mL
